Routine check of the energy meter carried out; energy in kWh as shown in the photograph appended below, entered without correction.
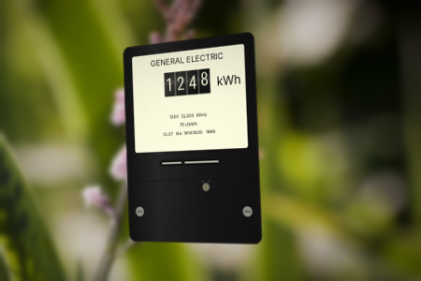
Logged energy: 1248 kWh
